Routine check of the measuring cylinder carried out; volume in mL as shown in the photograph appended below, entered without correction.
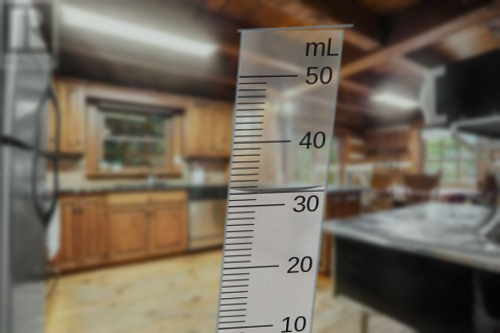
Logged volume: 32 mL
